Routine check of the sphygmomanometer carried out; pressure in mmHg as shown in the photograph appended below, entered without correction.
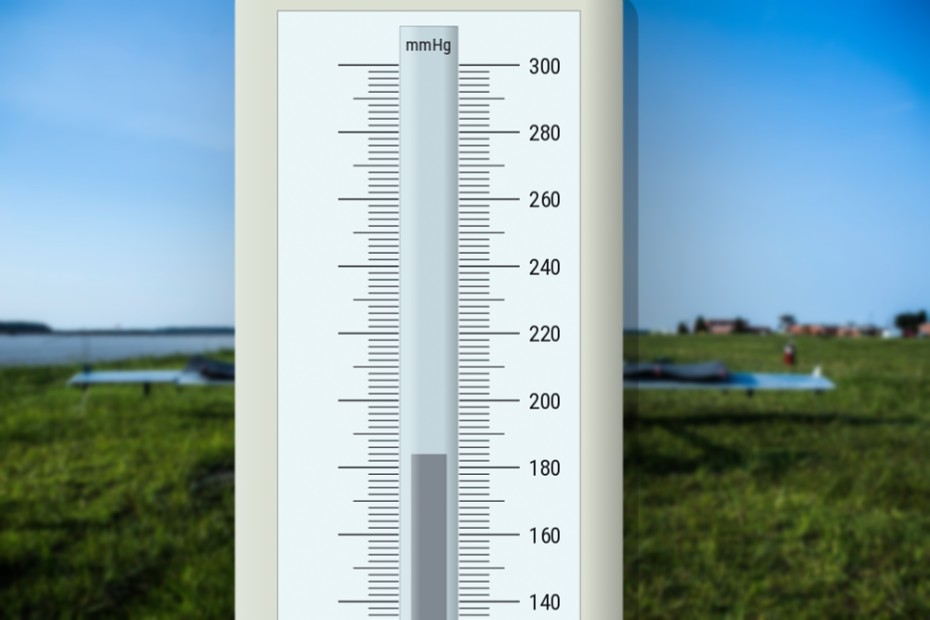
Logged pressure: 184 mmHg
